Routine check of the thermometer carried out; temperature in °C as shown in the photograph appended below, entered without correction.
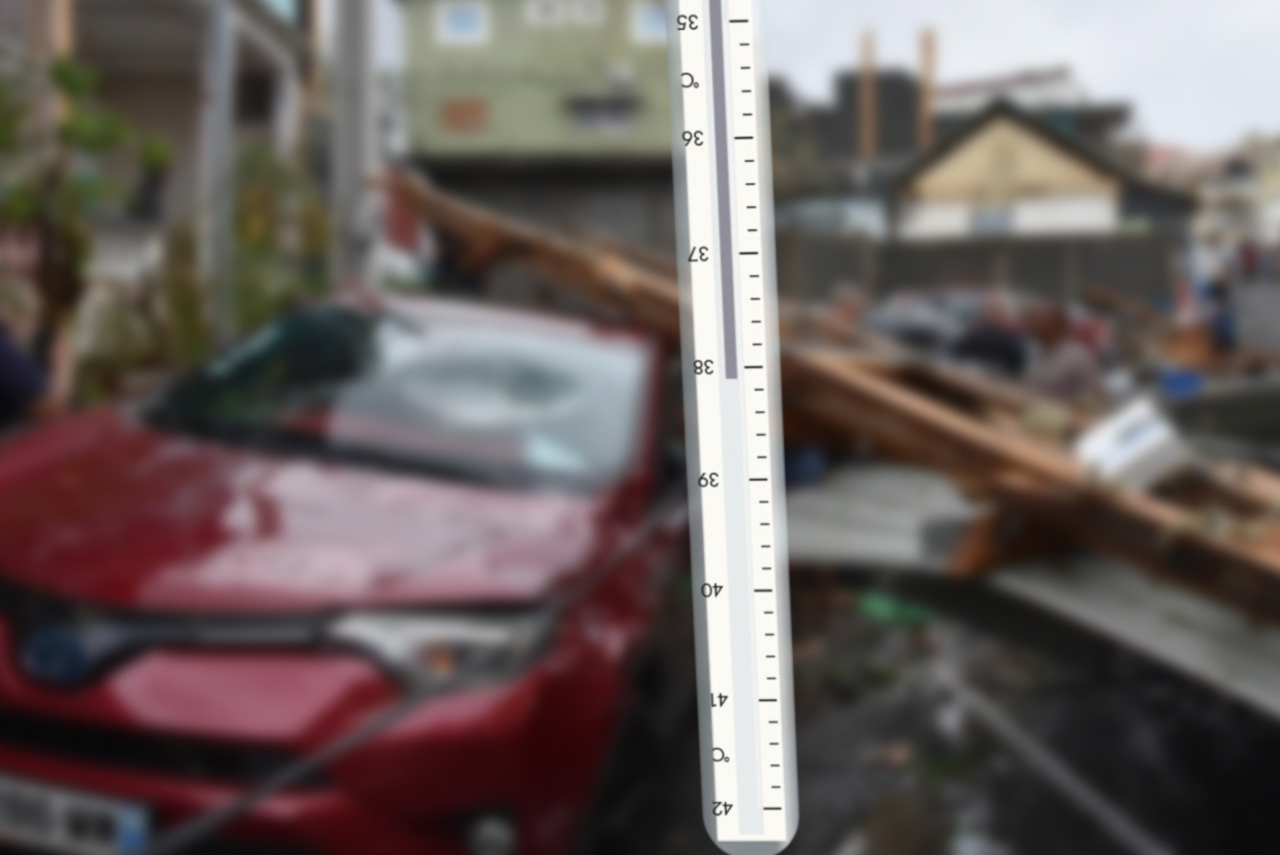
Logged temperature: 38.1 °C
